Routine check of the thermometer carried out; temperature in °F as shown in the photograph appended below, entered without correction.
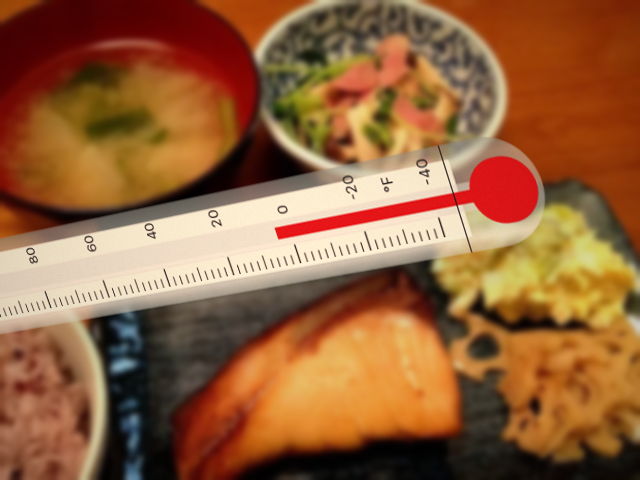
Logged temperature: 4 °F
